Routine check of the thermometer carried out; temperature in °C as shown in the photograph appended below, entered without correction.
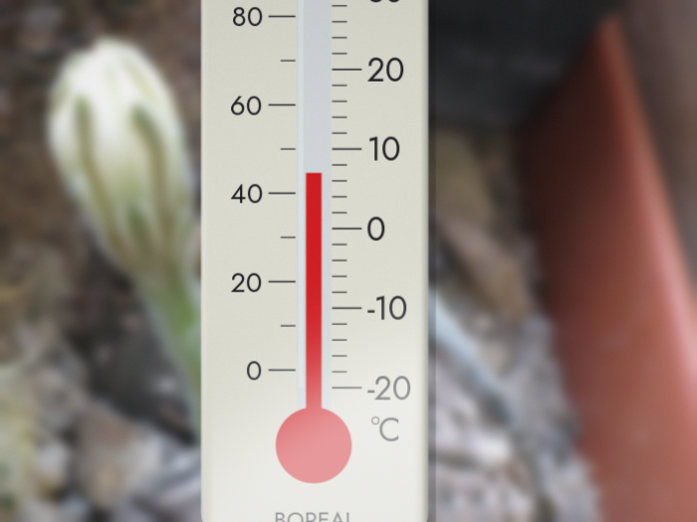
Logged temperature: 7 °C
